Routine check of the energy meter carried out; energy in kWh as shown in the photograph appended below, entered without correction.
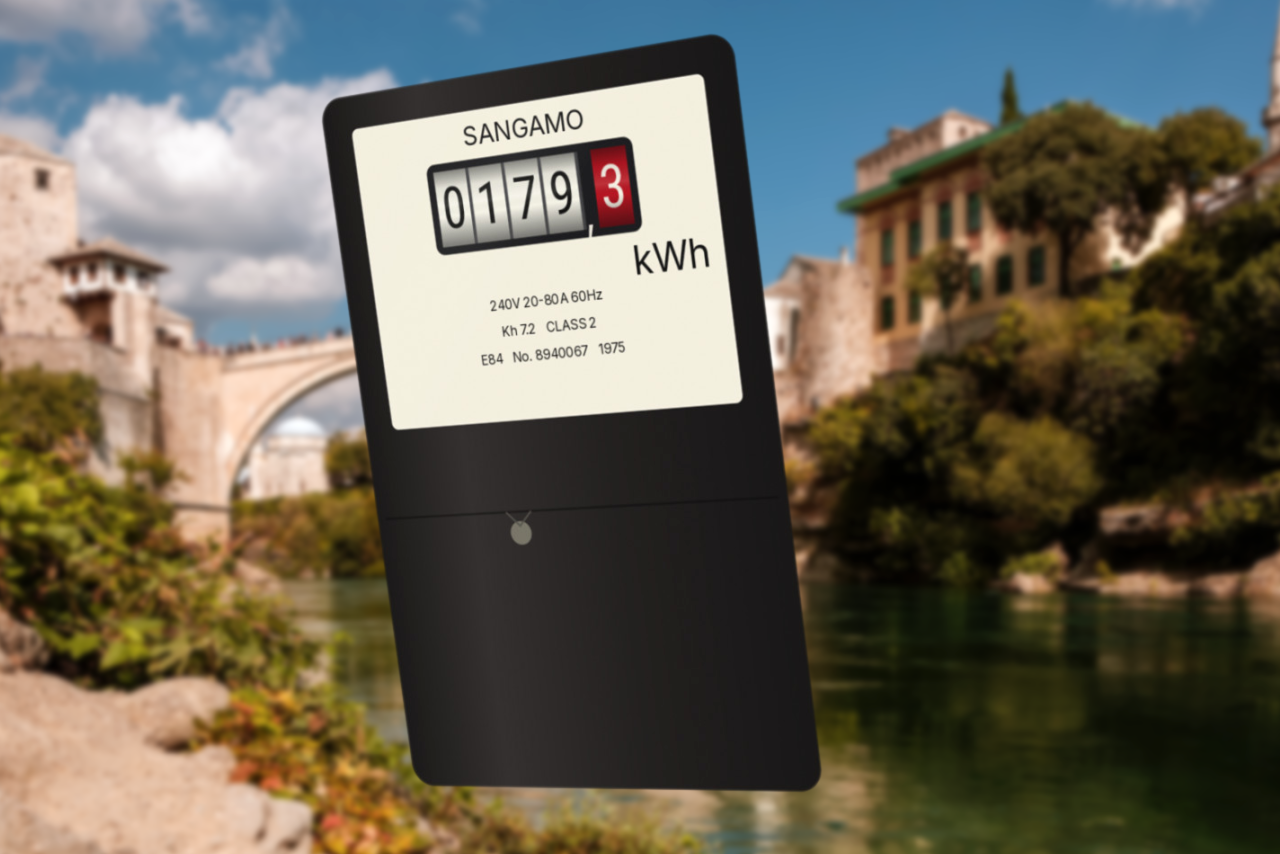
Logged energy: 179.3 kWh
